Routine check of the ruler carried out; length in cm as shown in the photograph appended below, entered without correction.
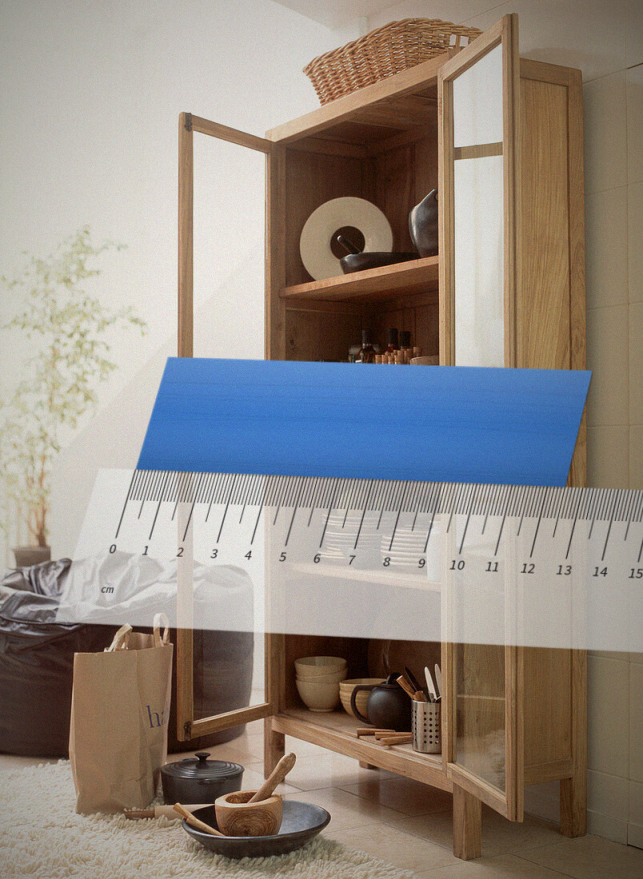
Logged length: 12.5 cm
